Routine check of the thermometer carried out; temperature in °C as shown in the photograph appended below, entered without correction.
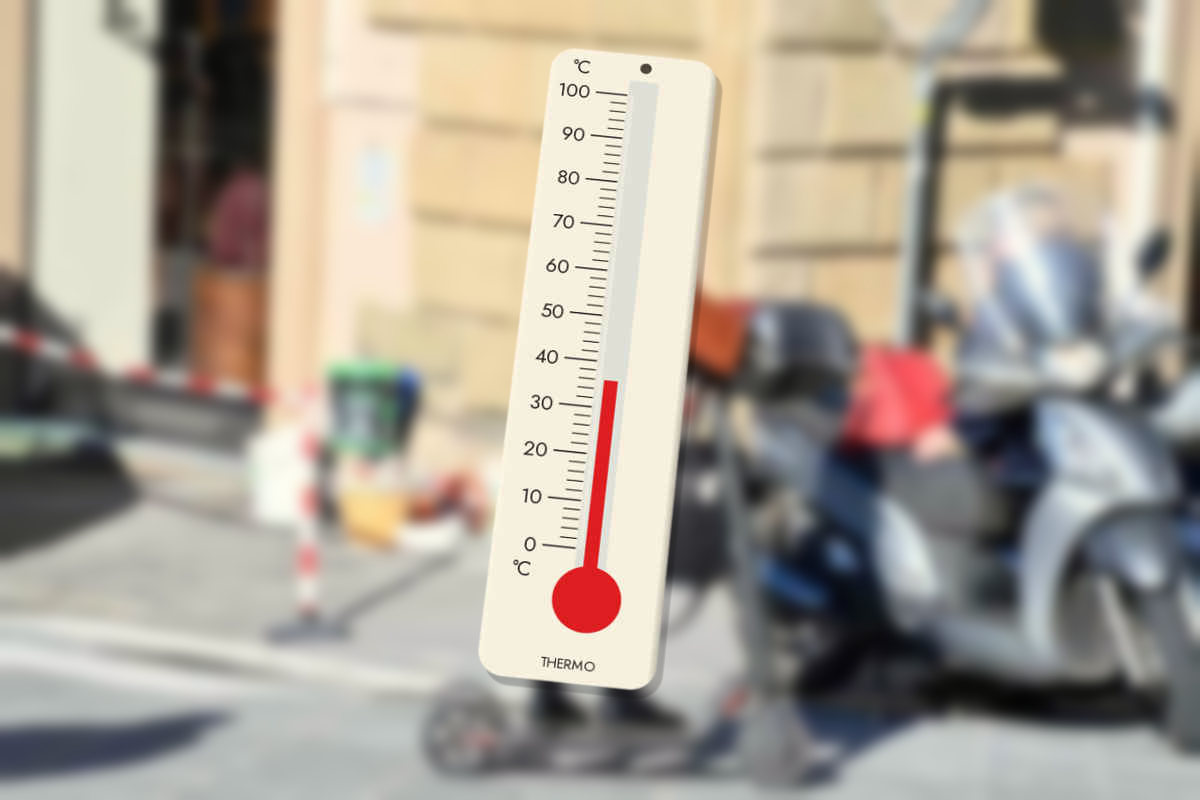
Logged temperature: 36 °C
